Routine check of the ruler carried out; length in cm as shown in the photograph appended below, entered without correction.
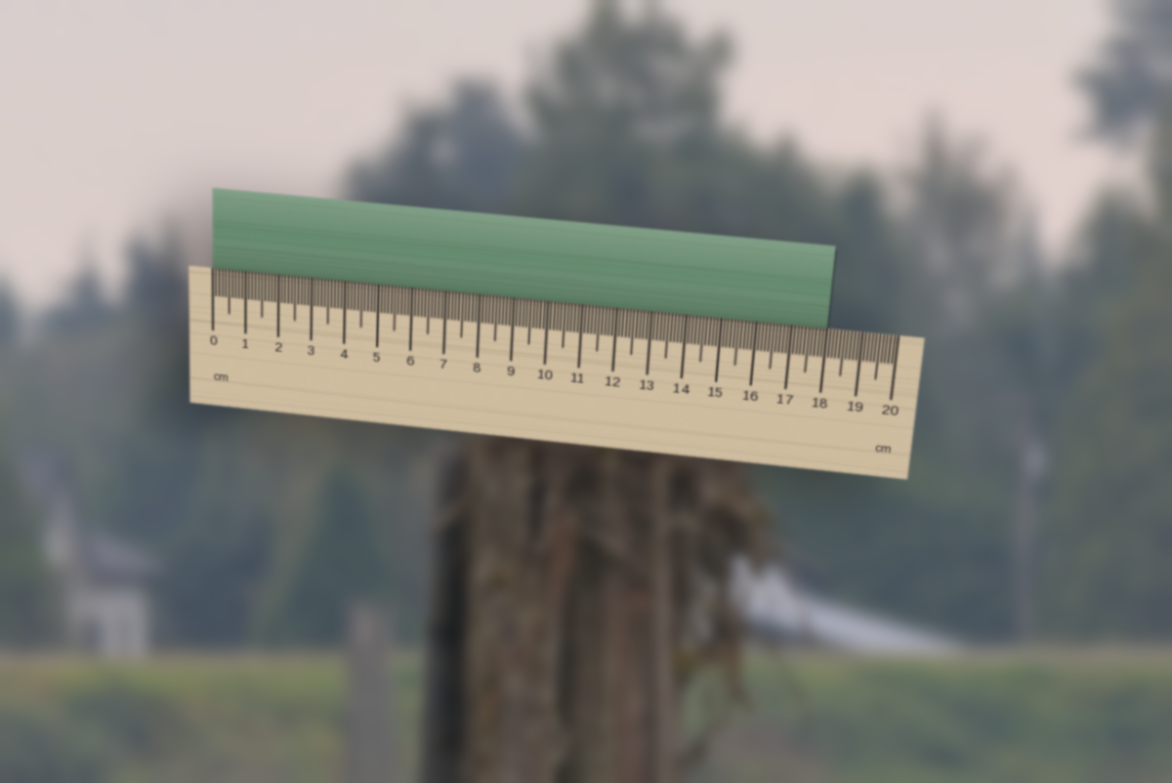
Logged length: 18 cm
